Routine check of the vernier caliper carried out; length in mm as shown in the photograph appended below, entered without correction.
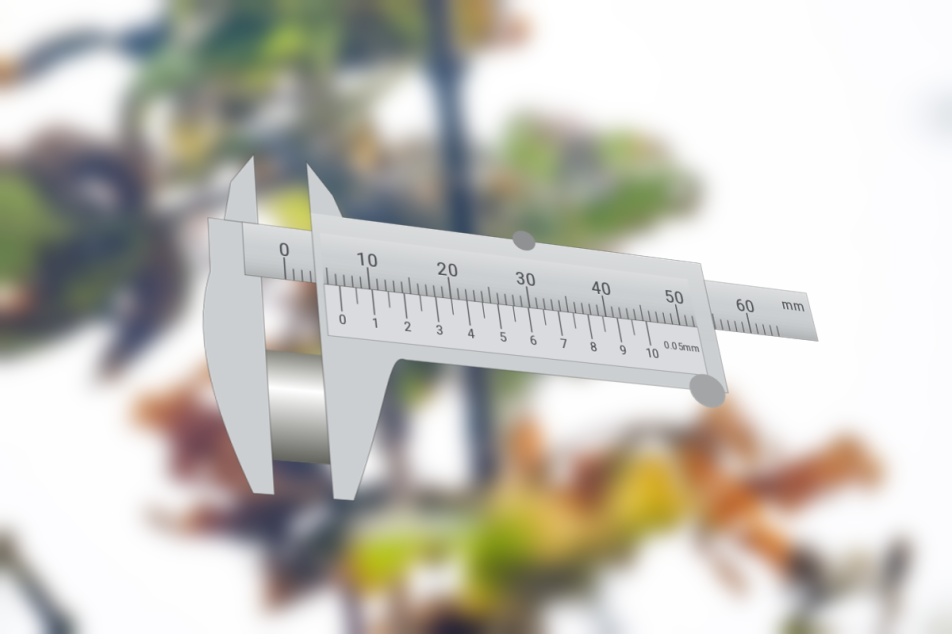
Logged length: 6.4 mm
